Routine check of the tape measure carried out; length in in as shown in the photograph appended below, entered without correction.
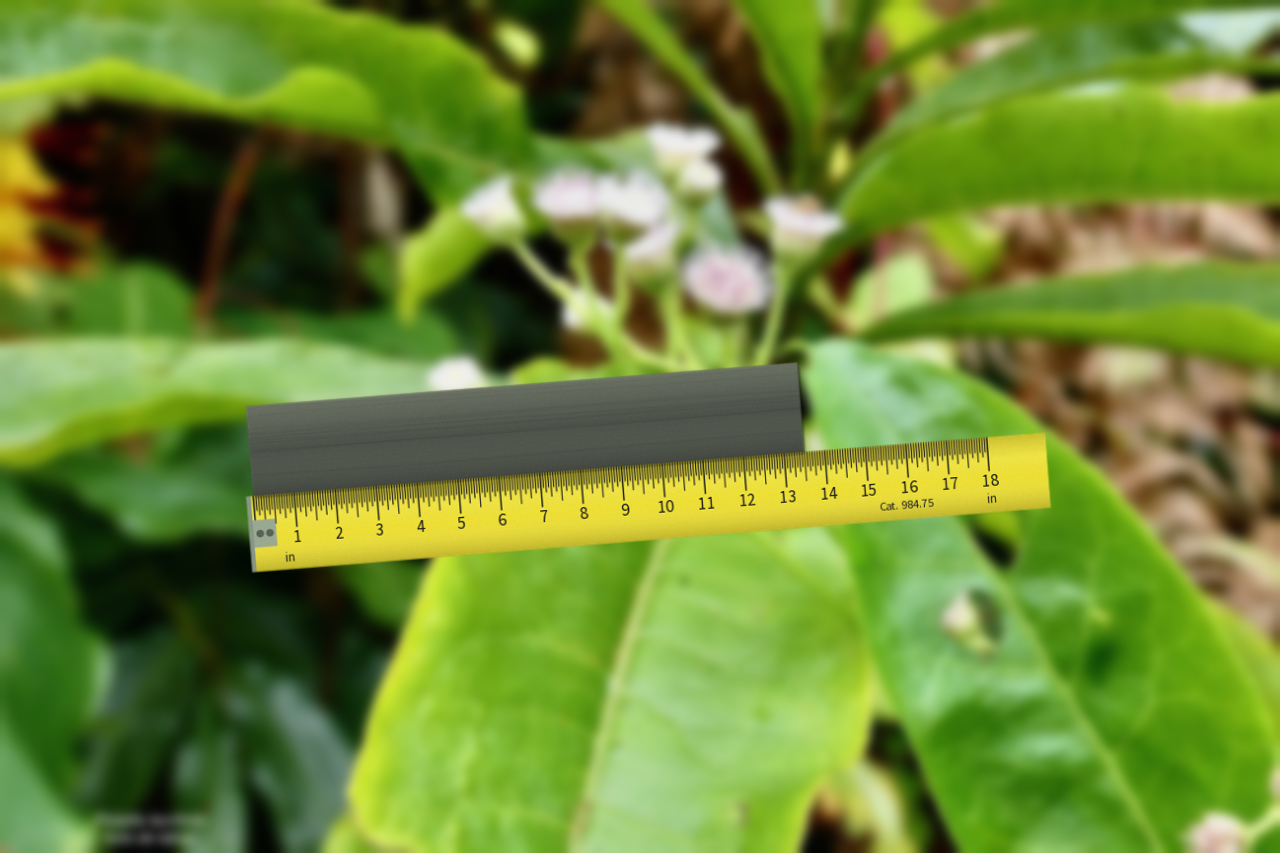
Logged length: 13.5 in
